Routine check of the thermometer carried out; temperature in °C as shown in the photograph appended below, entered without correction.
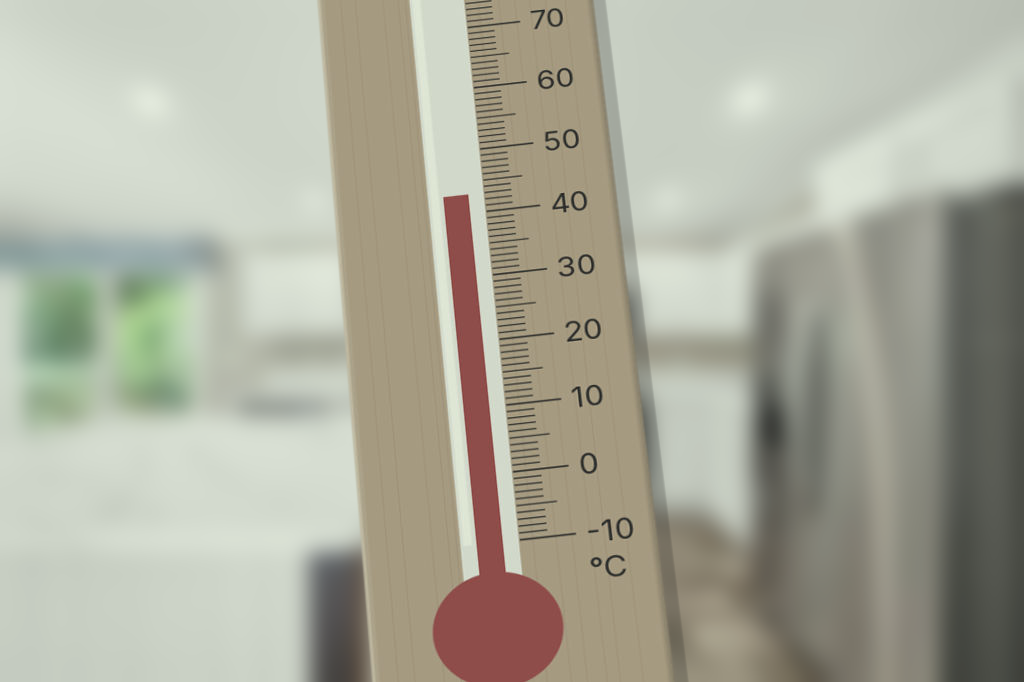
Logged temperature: 43 °C
